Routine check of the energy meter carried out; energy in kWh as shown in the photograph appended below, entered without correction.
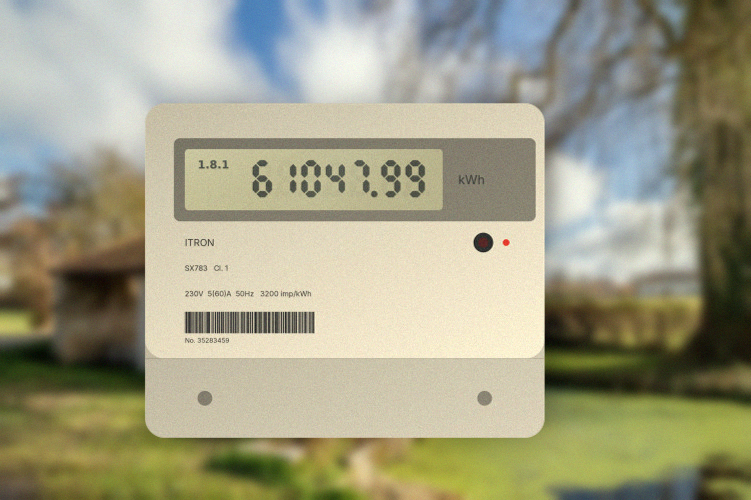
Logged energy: 61047.99 kWh
